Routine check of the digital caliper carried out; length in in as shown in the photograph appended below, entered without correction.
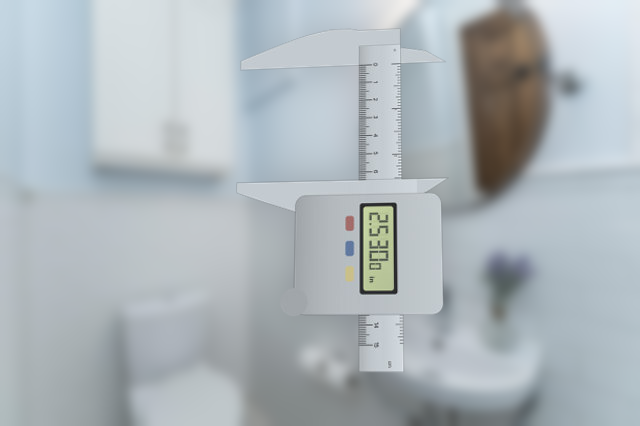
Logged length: 2.5300 in
